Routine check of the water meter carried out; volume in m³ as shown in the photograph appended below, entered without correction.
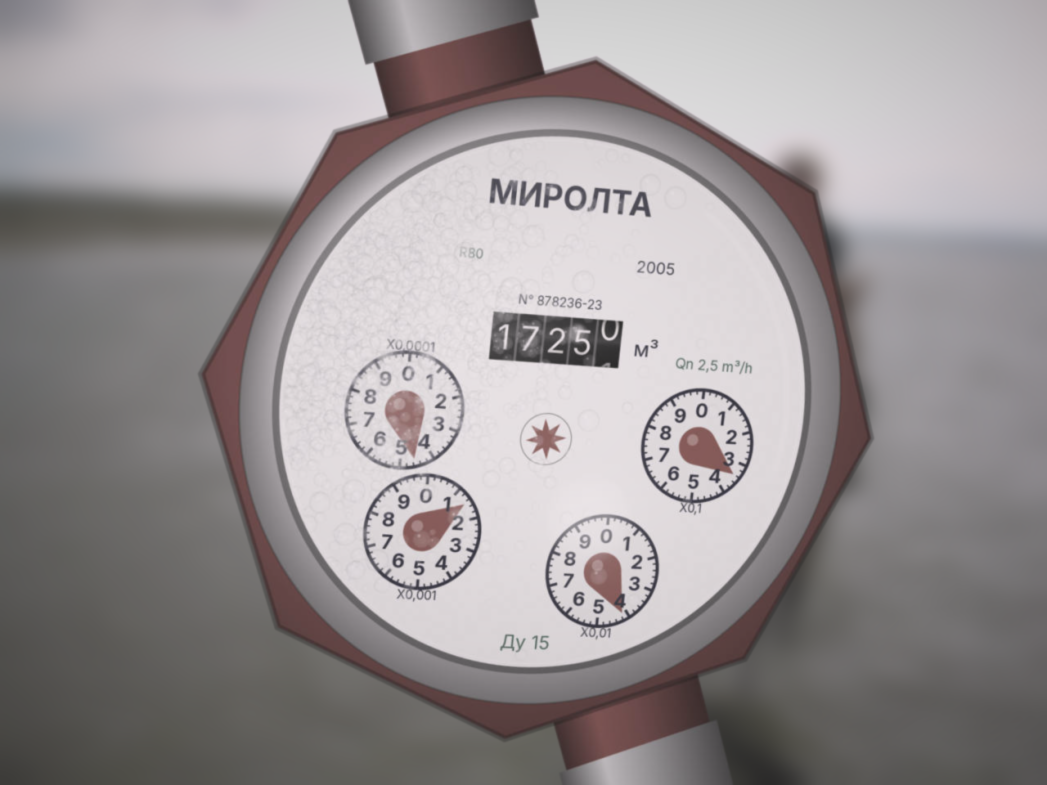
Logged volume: 17250.3414 m³
